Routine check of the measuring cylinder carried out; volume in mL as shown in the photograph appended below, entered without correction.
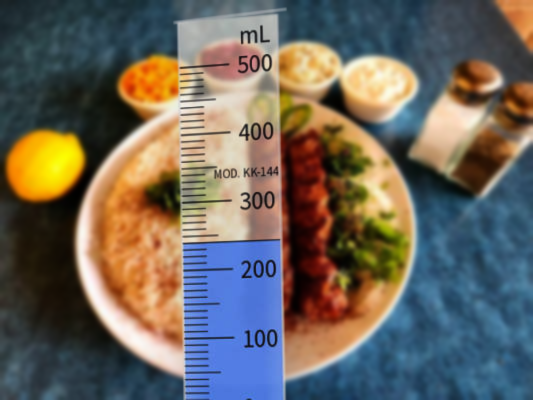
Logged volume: 240 mL
